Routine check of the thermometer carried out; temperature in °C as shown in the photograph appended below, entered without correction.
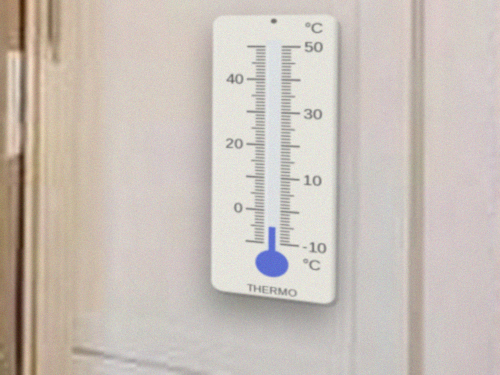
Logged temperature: -5 °C
